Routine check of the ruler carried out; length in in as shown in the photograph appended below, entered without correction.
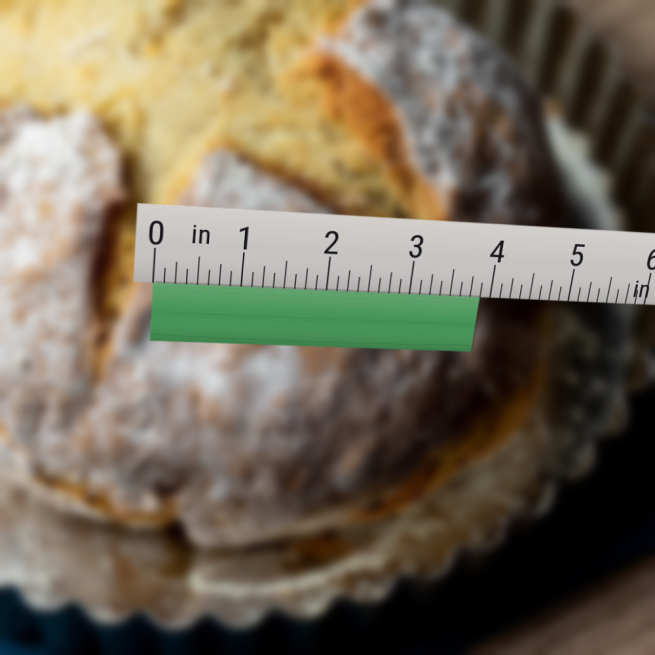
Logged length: 3.875 in
